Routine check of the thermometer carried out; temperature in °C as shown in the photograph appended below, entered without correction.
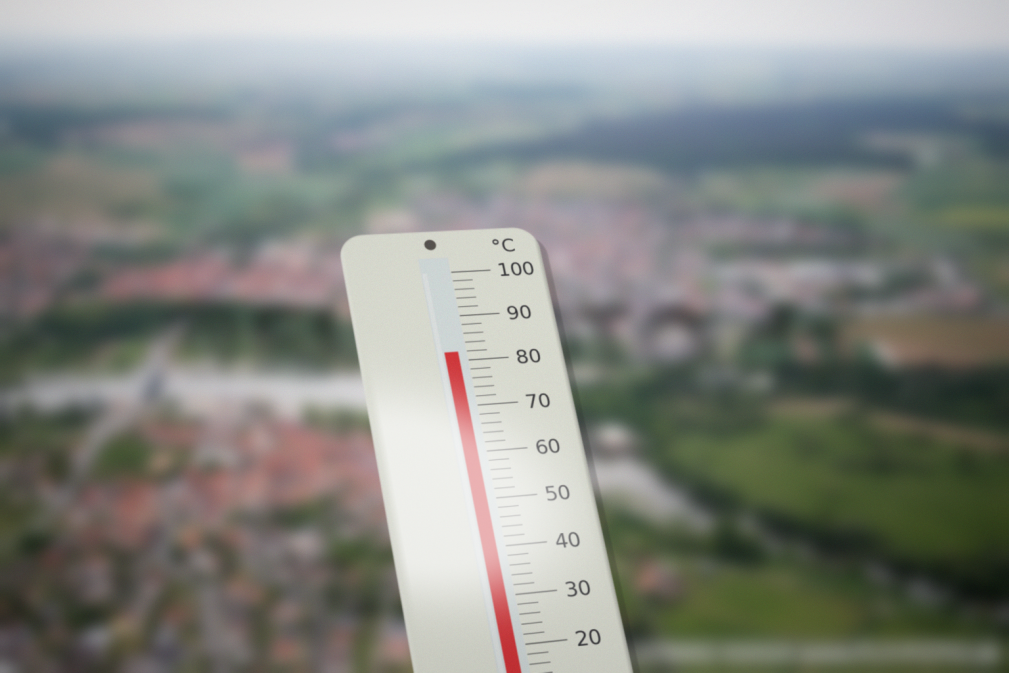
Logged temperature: 82 °C
